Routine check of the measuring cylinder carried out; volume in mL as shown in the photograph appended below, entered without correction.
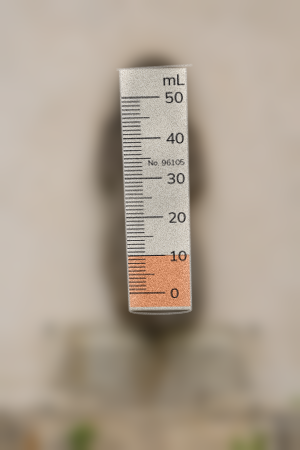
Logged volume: 10 mL
